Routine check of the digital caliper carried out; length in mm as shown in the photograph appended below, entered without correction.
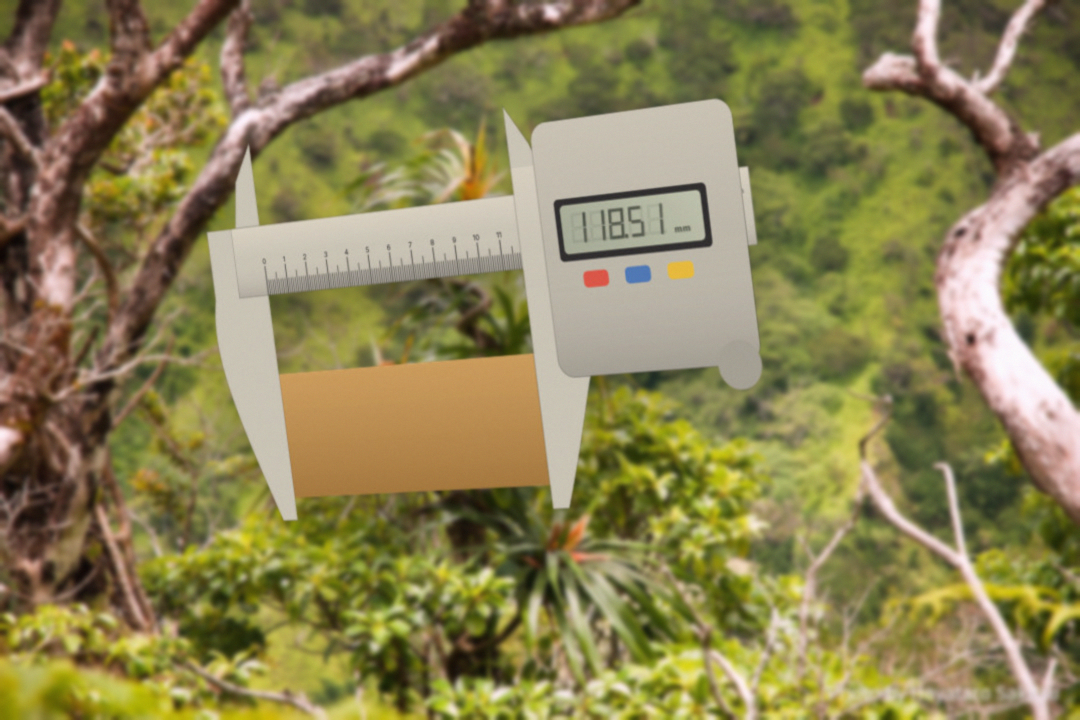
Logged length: 118.51 mm
